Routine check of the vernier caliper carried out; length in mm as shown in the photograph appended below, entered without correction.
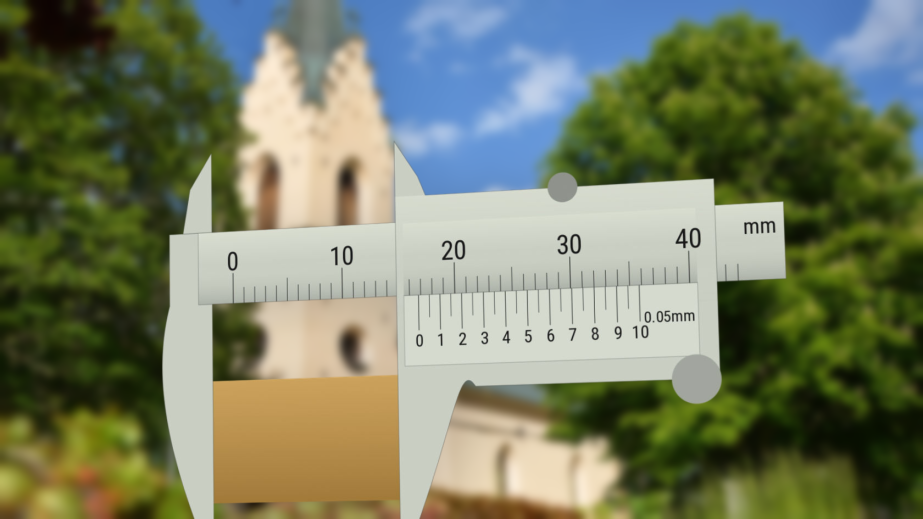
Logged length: 16.8 mm
